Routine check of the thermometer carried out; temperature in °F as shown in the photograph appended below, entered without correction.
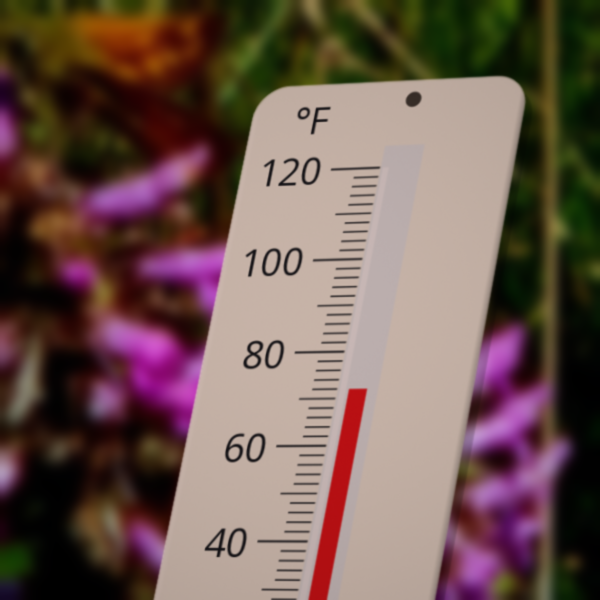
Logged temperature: 72 °F
